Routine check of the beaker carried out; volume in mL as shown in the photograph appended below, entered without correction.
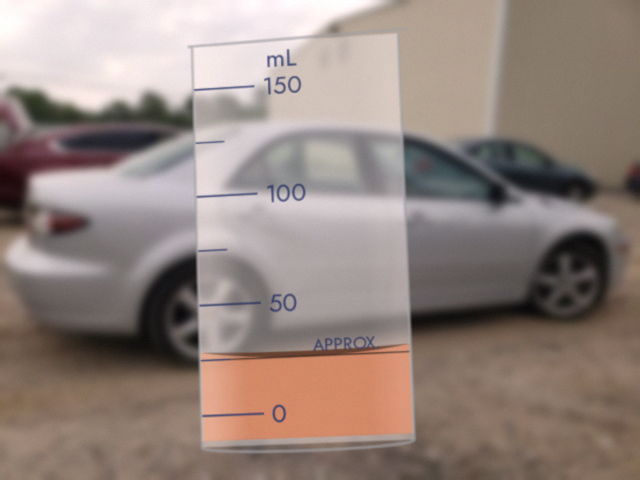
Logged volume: 25 mL
